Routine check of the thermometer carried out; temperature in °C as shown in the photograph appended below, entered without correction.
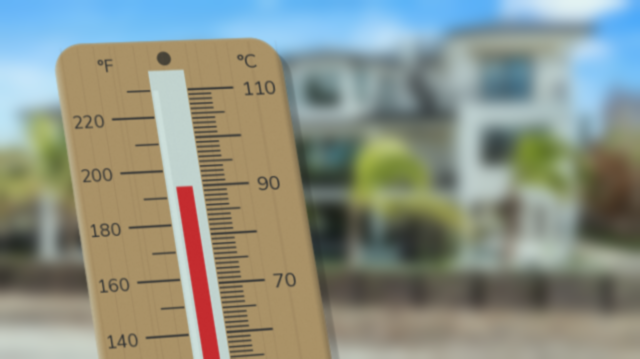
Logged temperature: 90 °C
